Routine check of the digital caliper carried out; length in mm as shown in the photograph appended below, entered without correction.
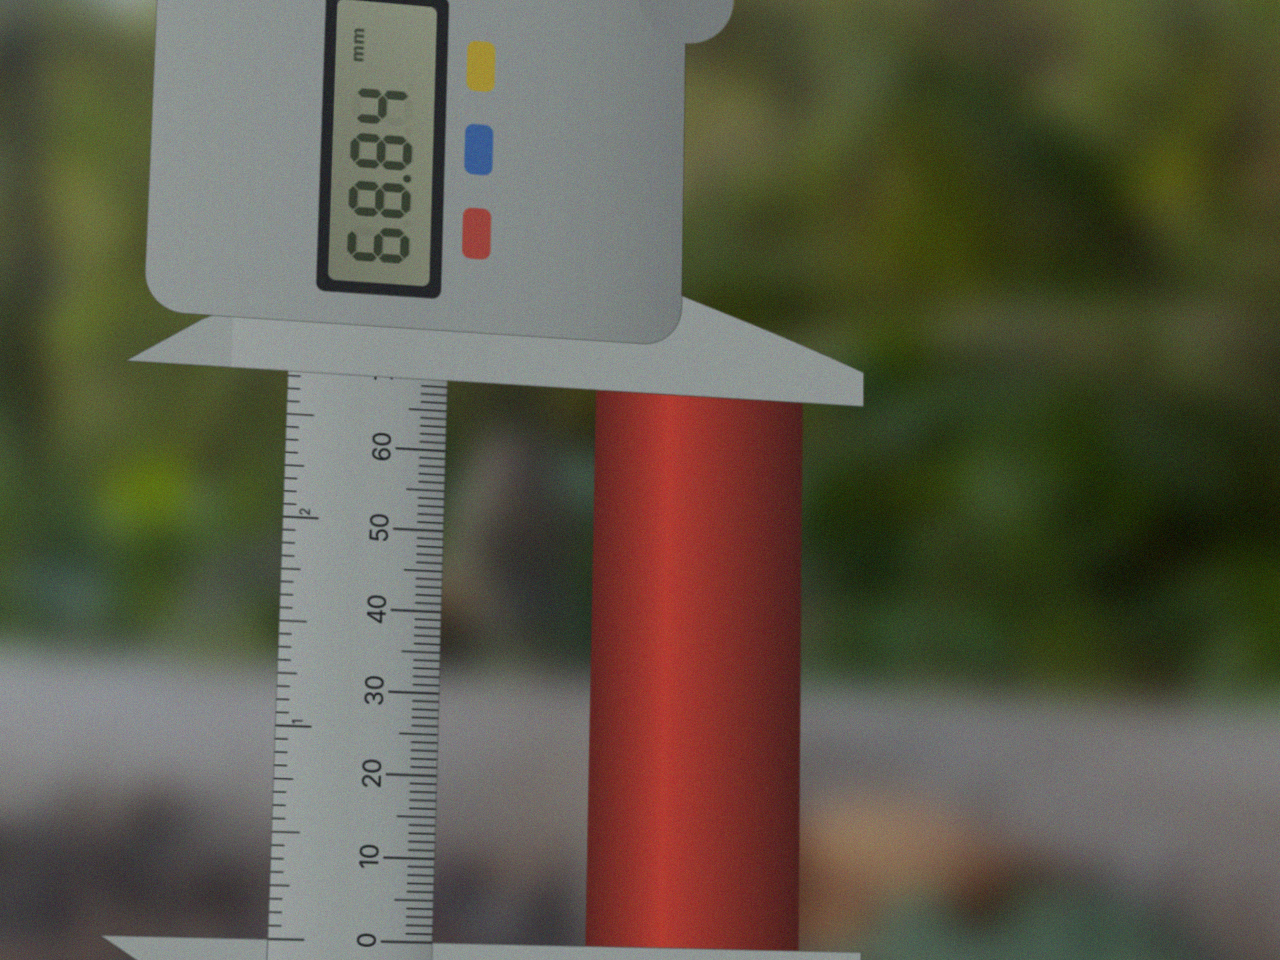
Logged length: 68.84 mm
